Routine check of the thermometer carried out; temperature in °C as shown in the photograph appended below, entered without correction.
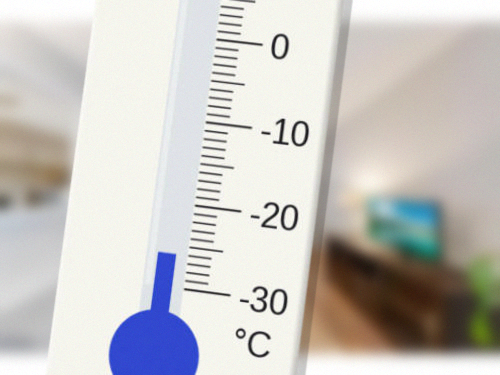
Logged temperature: -26 °C
